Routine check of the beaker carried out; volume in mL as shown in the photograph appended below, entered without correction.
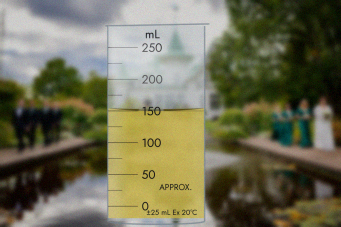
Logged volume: 150 mL
